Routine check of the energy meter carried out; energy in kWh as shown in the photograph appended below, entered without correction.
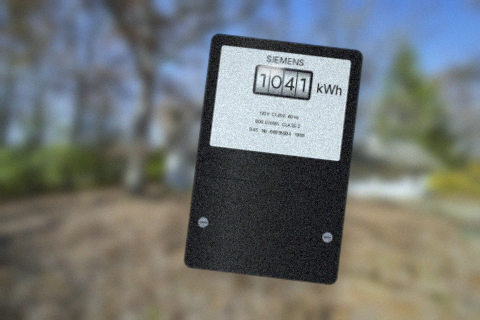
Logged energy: 1041 kWh
